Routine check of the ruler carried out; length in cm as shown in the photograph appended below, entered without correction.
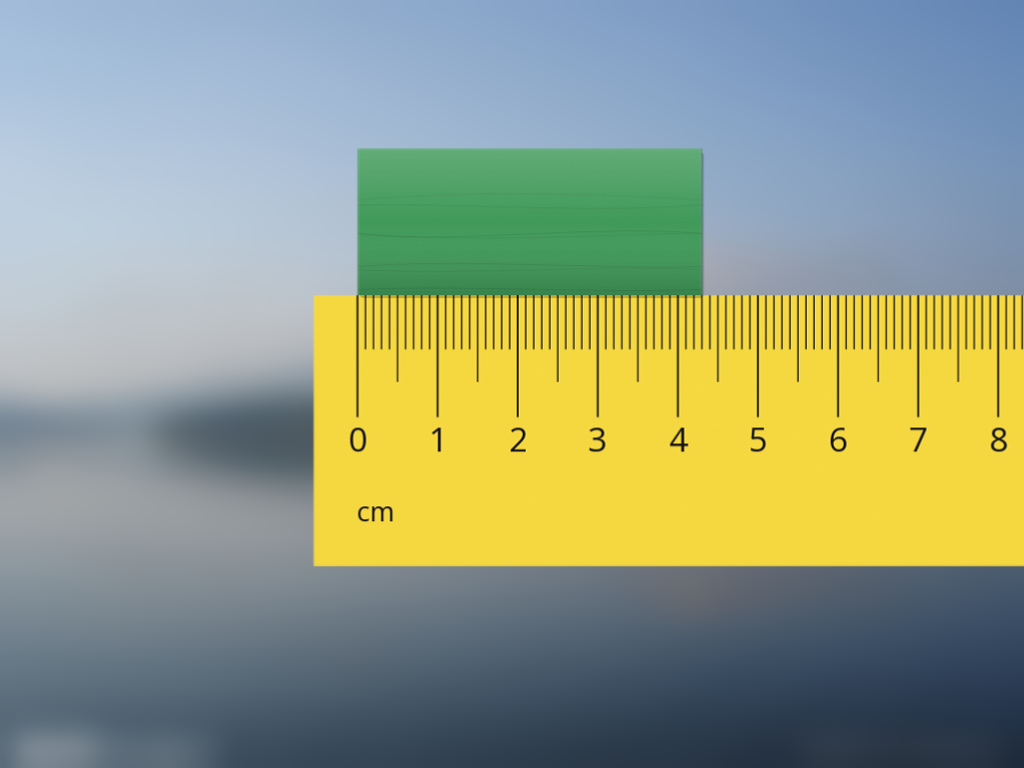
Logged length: 4.3 cm
